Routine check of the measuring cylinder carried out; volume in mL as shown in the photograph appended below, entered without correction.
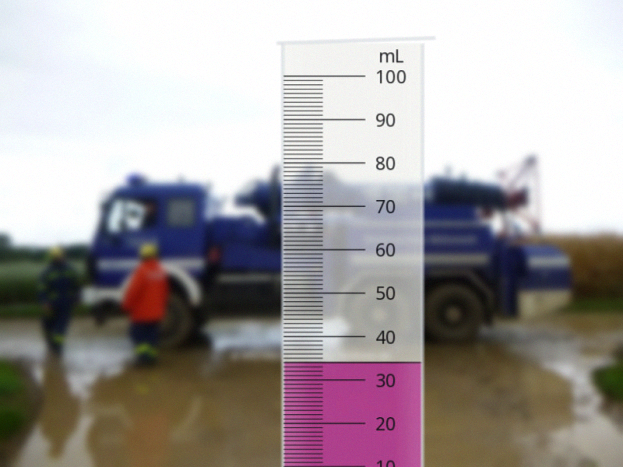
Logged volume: 34 mL
